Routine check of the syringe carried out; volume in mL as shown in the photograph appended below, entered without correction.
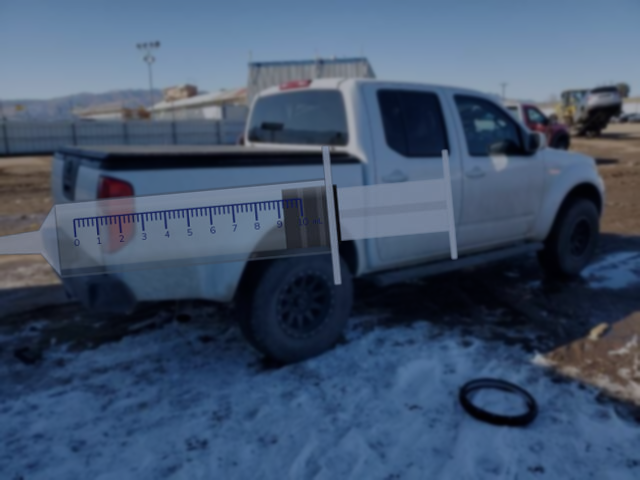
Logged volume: 9.2 mL
